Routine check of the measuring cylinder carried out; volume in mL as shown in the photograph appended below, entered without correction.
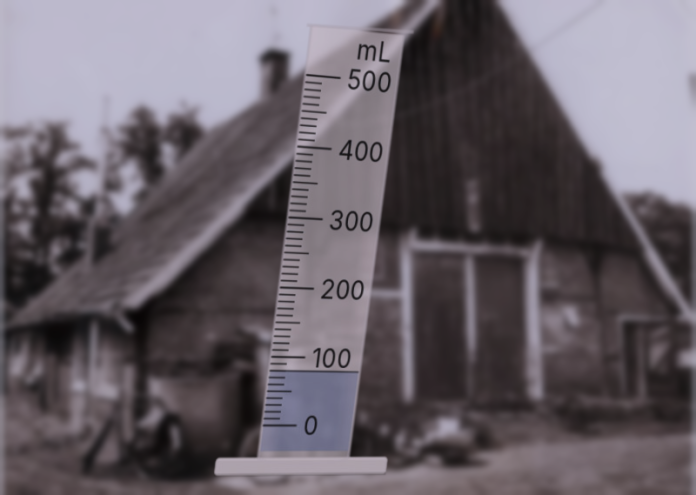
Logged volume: 80 mL
